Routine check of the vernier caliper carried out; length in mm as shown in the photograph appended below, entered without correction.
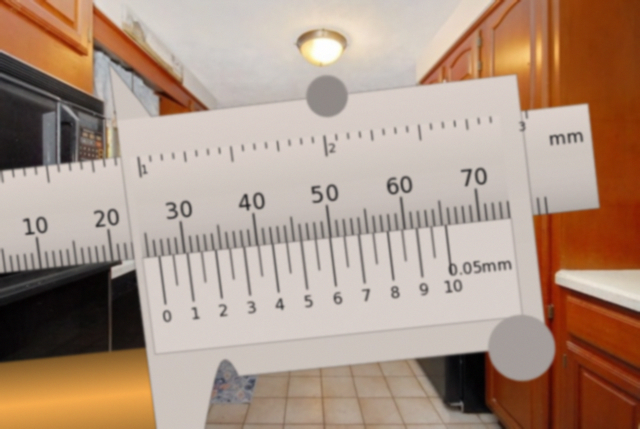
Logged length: 26.5 mm
